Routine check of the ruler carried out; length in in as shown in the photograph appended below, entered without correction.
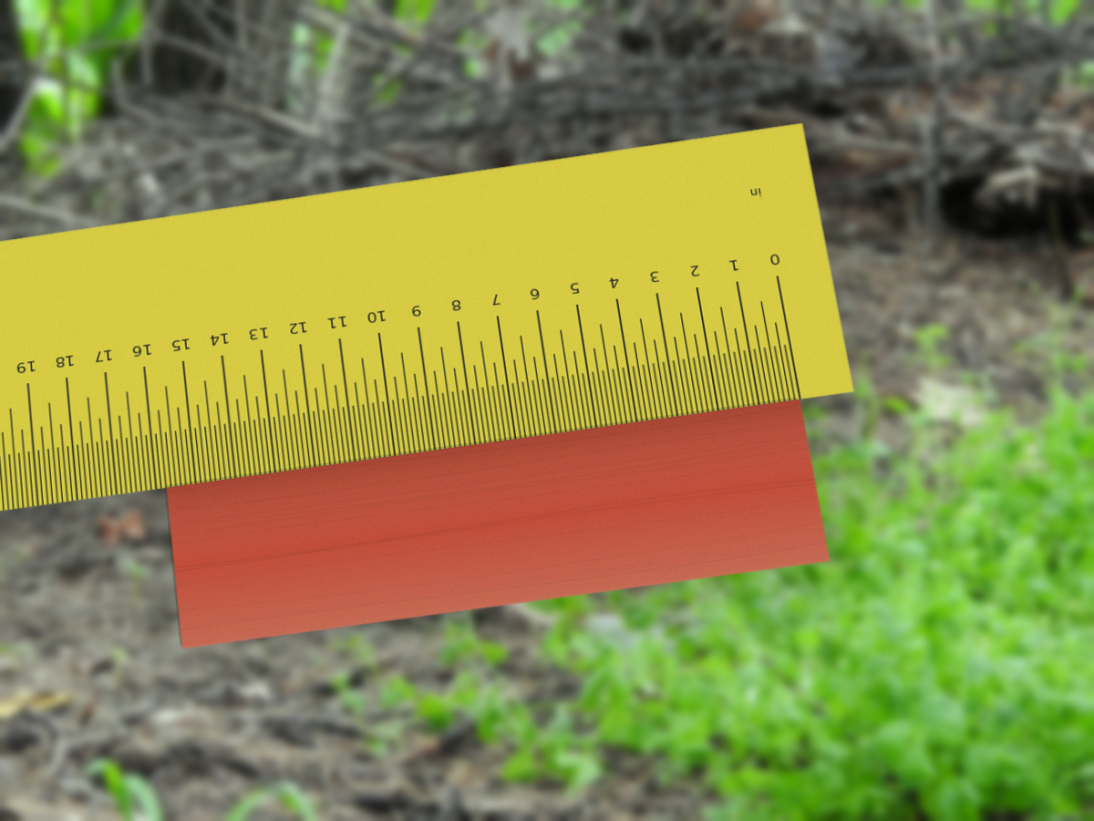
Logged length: 15.75 in
